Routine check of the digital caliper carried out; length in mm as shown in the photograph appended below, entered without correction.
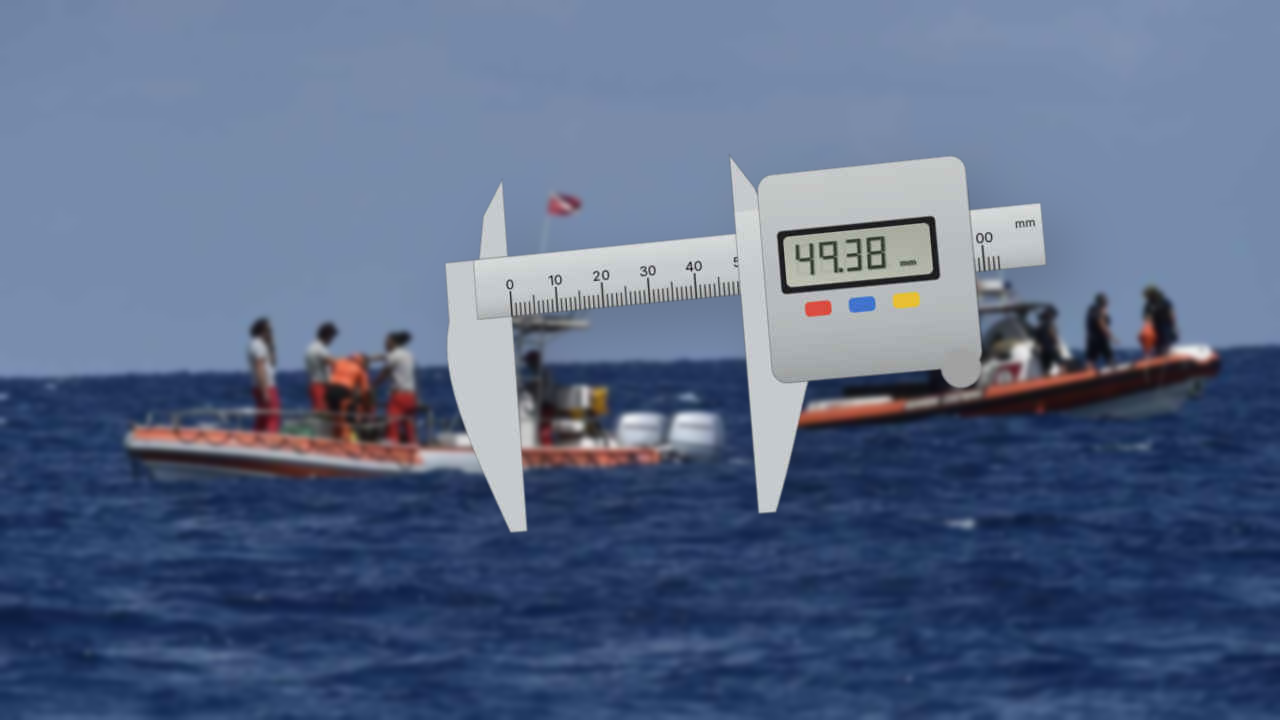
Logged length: 49.38 mm
